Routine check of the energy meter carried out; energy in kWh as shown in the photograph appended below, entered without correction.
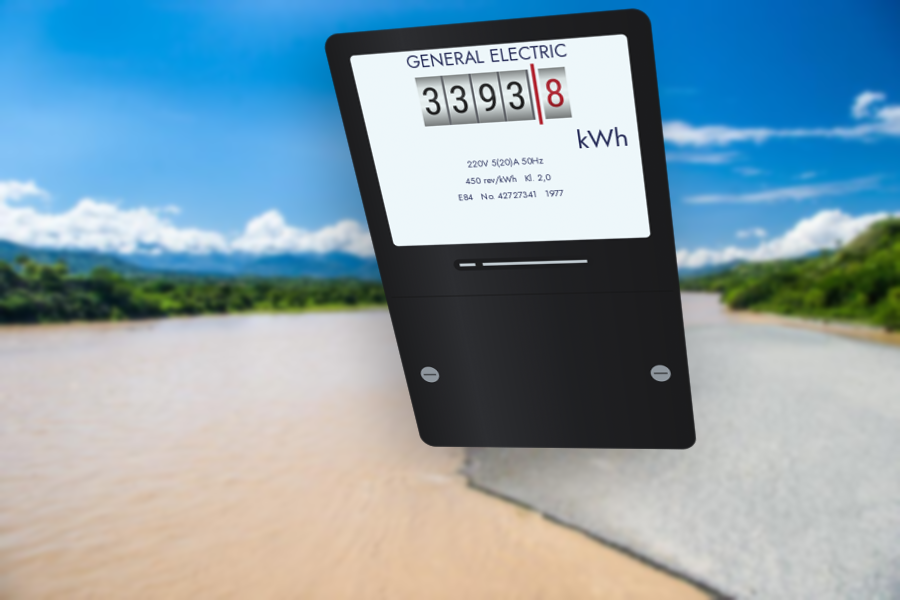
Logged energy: 3393.8 kWh
